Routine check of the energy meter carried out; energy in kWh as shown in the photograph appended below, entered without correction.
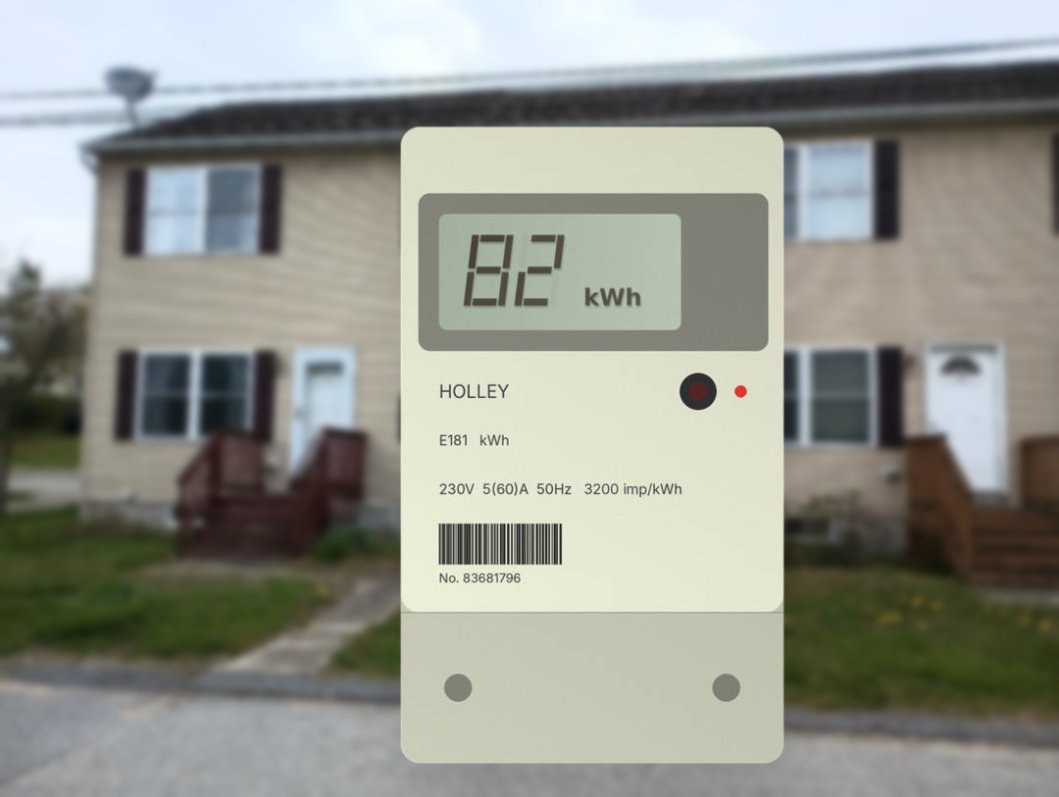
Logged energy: 82 kWh
